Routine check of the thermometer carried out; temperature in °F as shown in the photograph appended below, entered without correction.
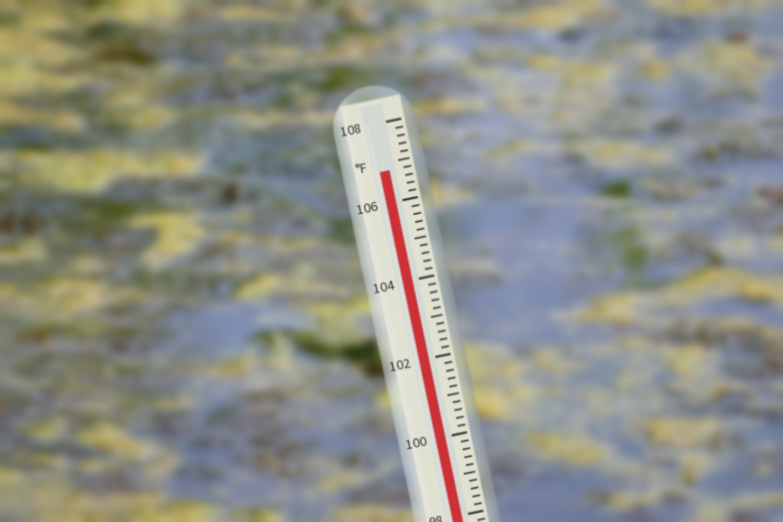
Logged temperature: 106.8 °F
